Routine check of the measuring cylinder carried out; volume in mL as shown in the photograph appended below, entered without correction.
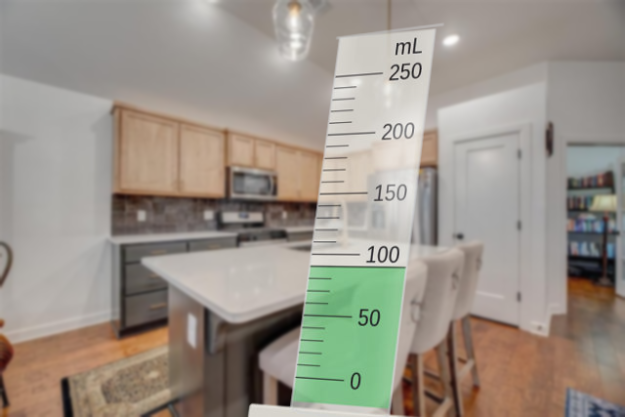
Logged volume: 90 mL
